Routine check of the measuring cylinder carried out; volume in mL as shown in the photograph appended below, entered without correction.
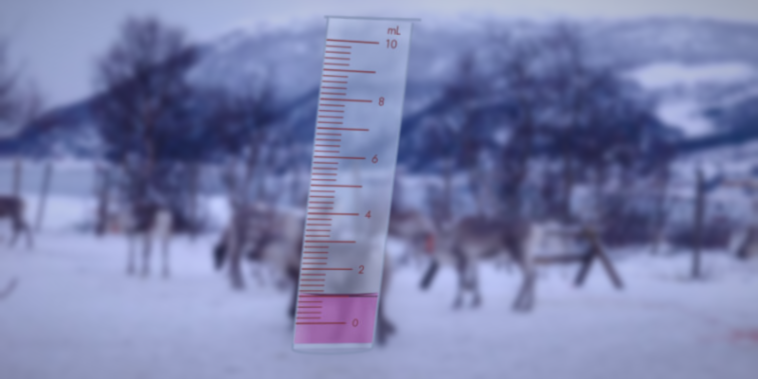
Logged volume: 1 mL
